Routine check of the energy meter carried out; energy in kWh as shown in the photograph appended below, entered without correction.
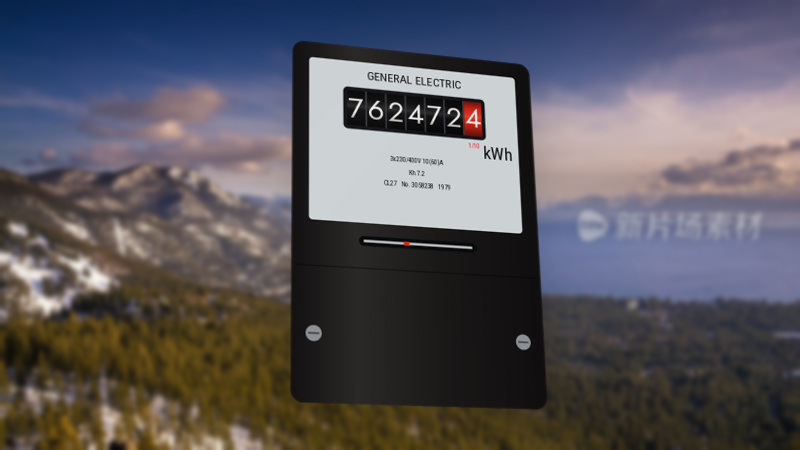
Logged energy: 762472.4 kWh
